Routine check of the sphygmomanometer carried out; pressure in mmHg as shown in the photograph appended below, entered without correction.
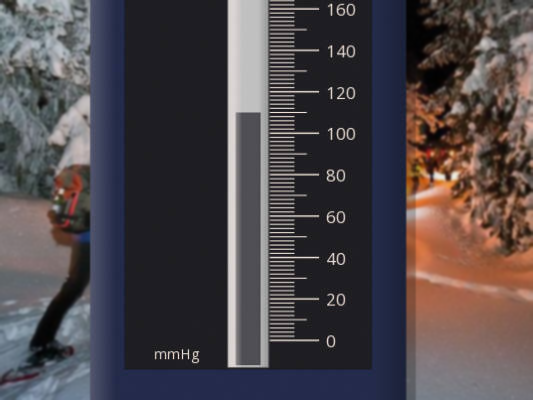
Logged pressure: 110 mmHg
